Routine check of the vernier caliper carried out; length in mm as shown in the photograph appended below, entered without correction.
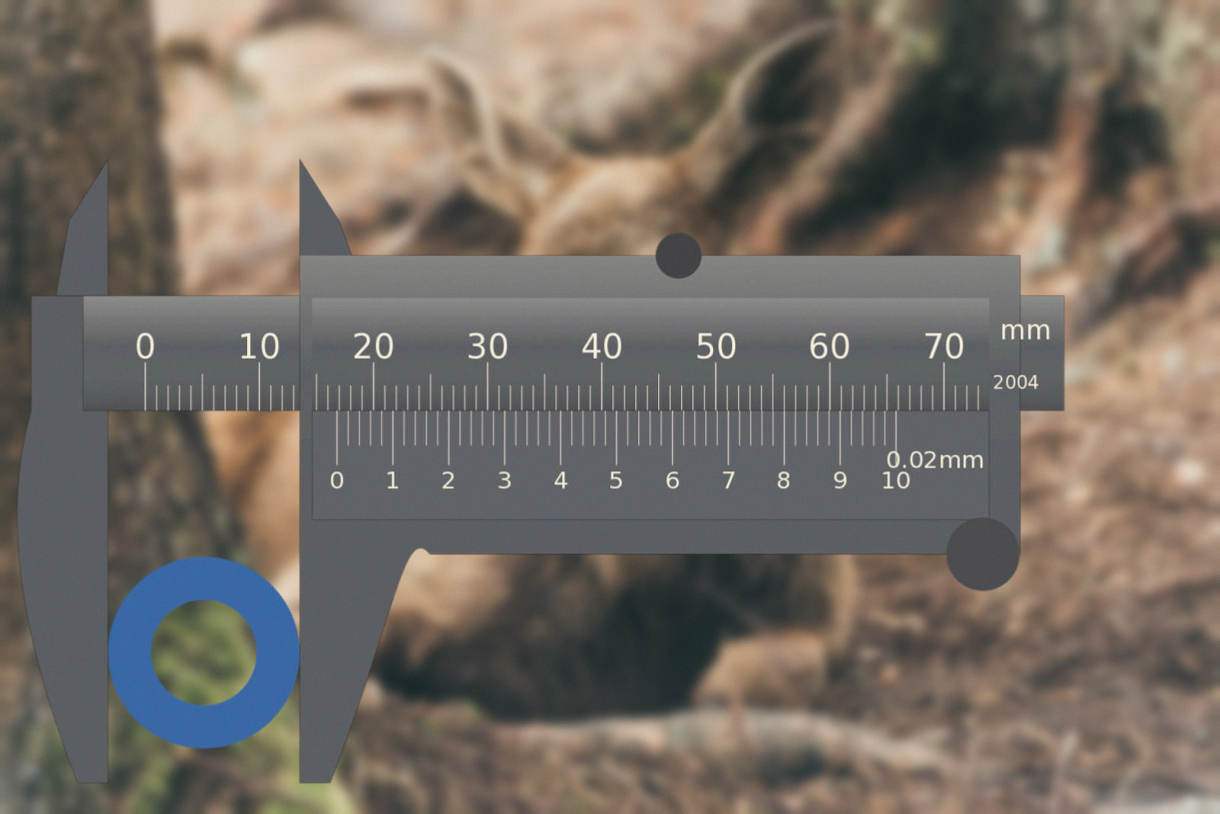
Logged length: 16.8 mm
